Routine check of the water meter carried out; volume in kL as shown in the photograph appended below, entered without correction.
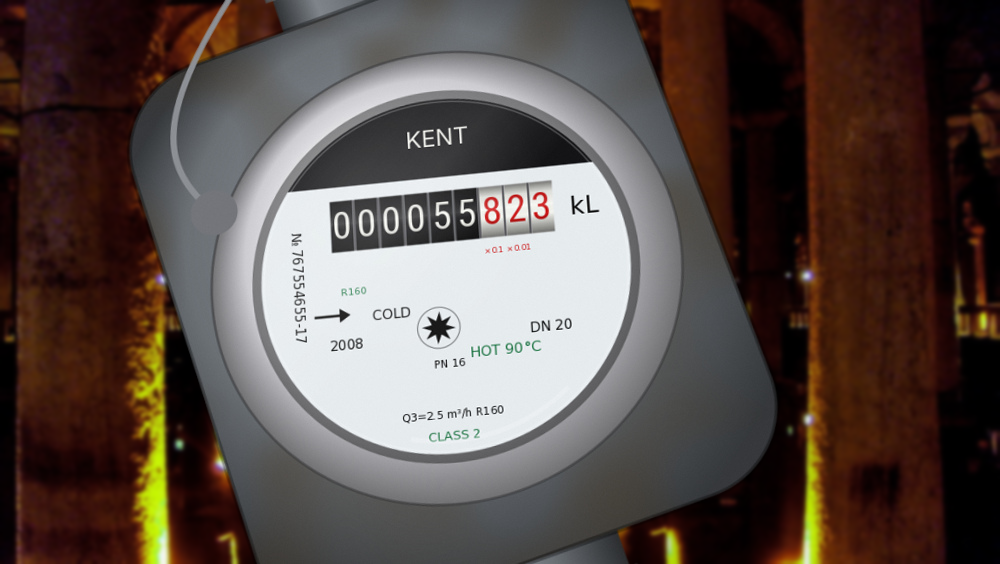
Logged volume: 55.823 kL
